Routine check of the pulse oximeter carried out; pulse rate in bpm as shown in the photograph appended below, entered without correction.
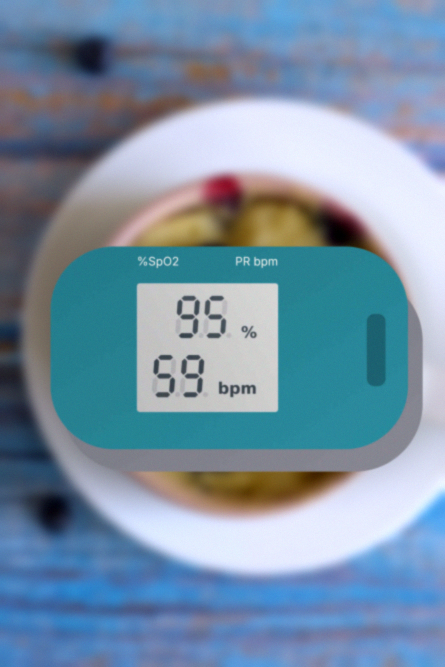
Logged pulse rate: 59 bpm
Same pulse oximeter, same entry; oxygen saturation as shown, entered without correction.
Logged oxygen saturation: 95 %
